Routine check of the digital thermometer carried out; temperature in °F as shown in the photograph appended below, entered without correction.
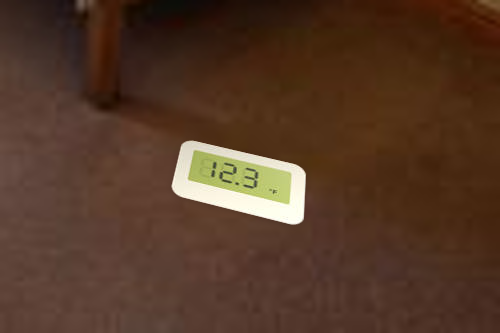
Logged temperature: 12.3 °F
